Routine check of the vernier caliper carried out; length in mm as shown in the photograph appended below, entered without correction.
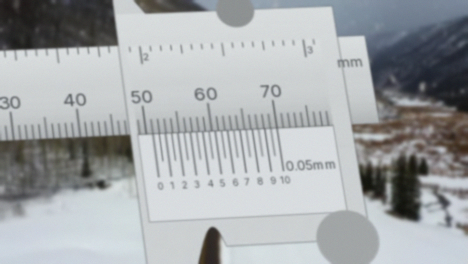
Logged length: 51.0 mm
